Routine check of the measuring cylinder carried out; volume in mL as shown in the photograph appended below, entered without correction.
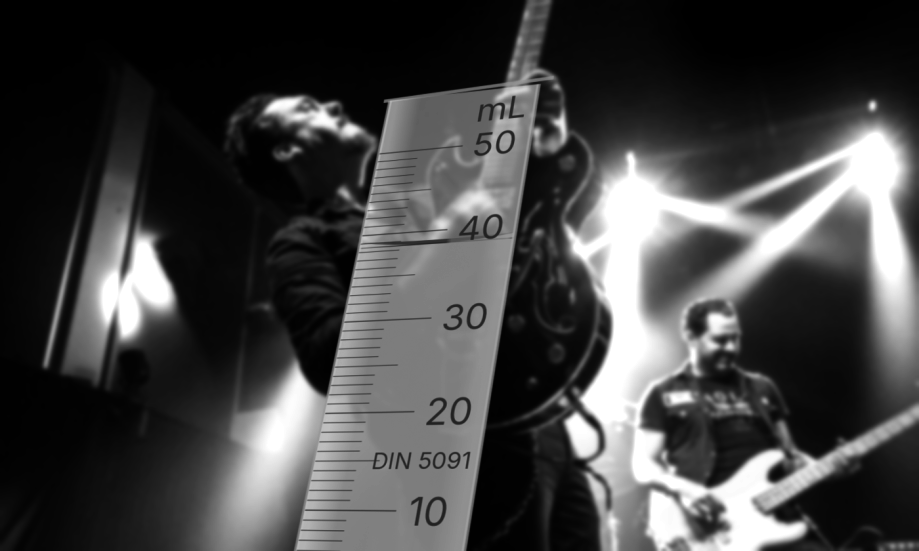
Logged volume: 38.5 mL
